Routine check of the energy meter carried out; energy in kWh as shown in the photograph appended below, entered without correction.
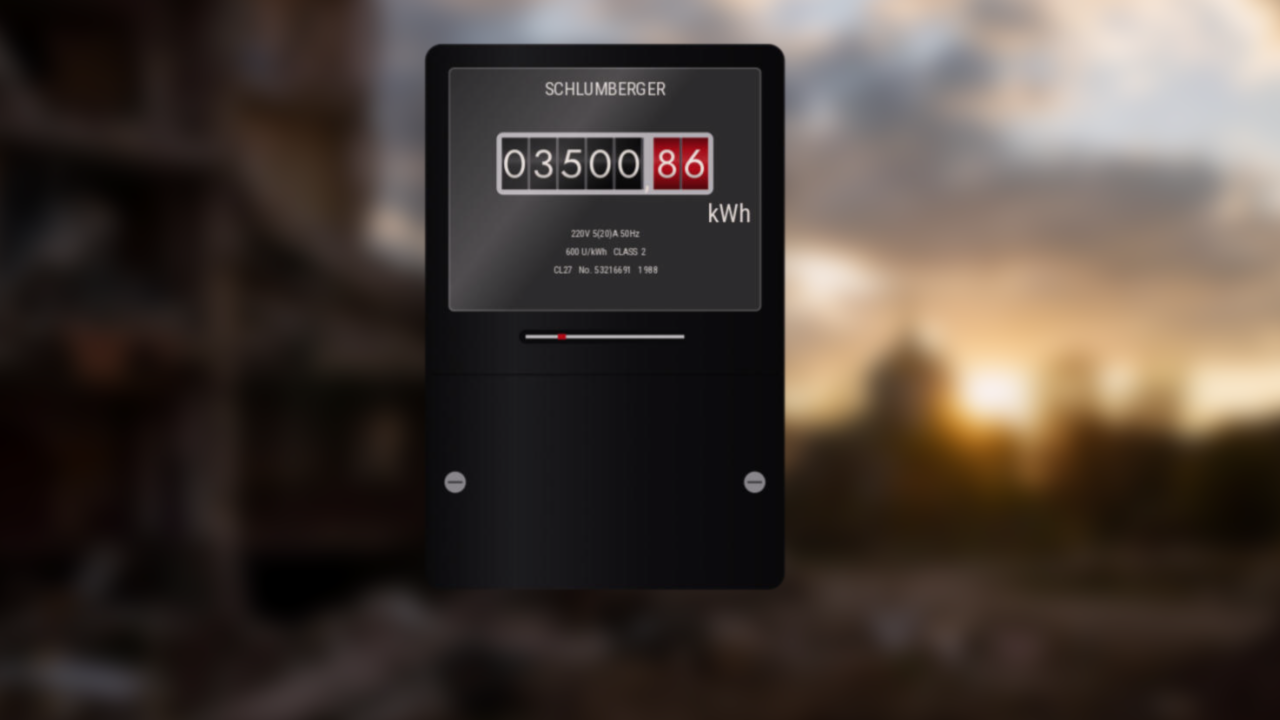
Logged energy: 3500.86 kWh
